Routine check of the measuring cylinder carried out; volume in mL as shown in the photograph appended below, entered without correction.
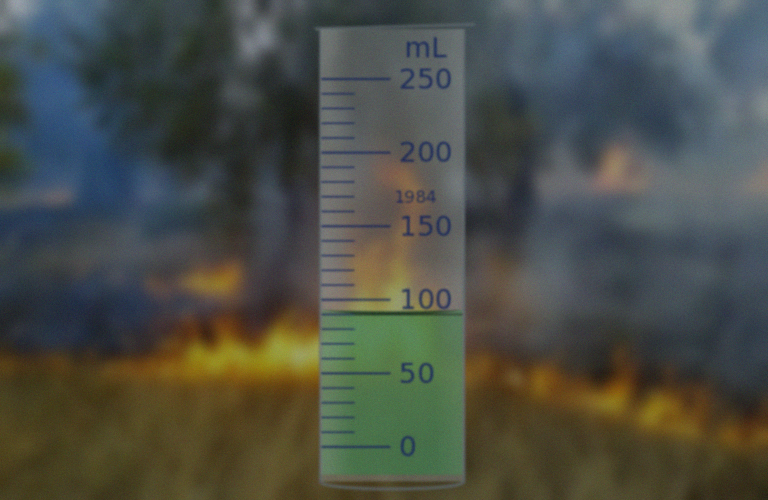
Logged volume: 90 mL
